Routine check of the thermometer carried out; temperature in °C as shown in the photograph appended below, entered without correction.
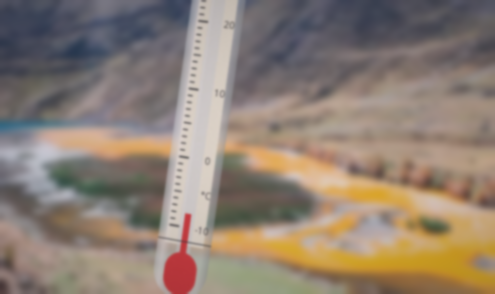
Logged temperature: -8 °C
